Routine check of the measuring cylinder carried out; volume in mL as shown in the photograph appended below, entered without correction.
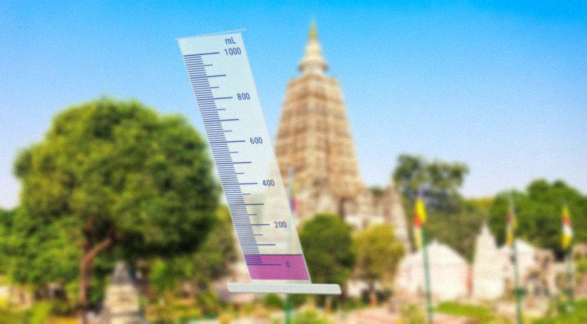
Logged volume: 50 mL
